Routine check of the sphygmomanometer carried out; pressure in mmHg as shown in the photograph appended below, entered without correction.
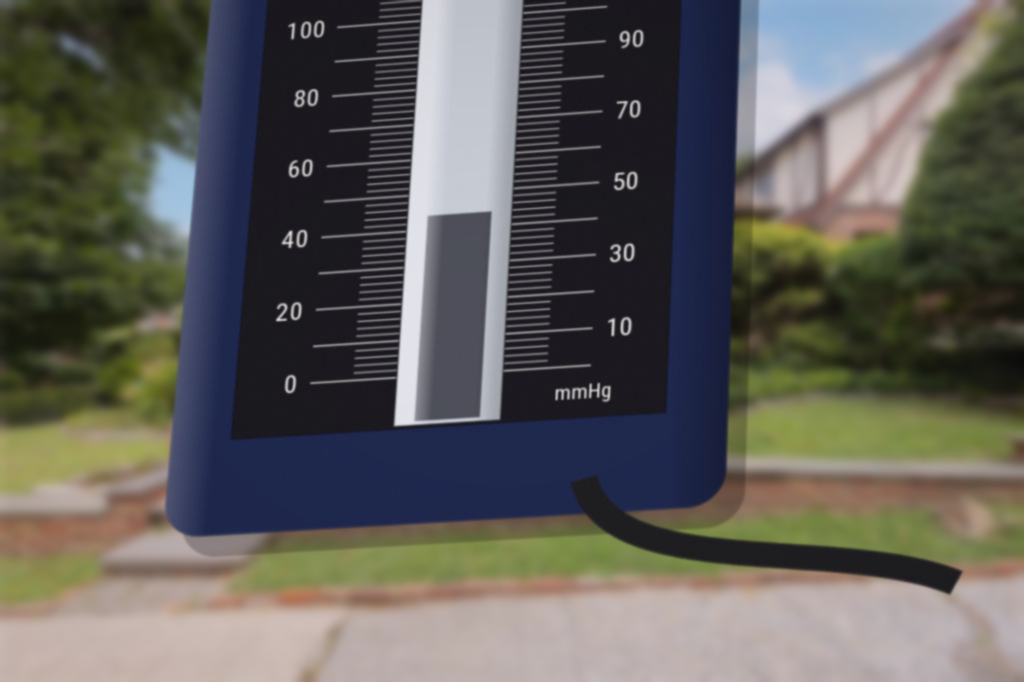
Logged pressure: 44 mmHg
